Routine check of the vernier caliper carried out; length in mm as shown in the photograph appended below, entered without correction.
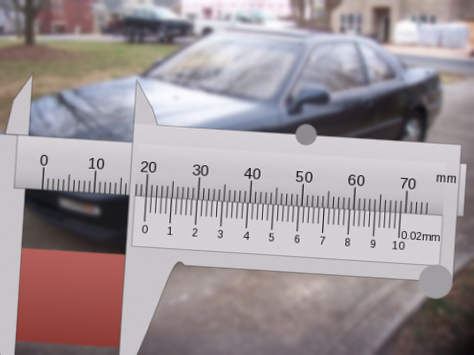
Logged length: 20.0 mm
